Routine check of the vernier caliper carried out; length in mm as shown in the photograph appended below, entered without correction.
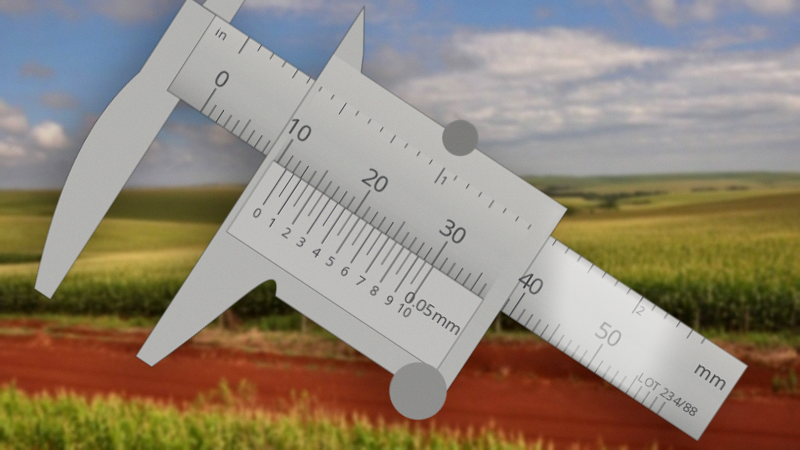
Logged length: 11.2 mm
